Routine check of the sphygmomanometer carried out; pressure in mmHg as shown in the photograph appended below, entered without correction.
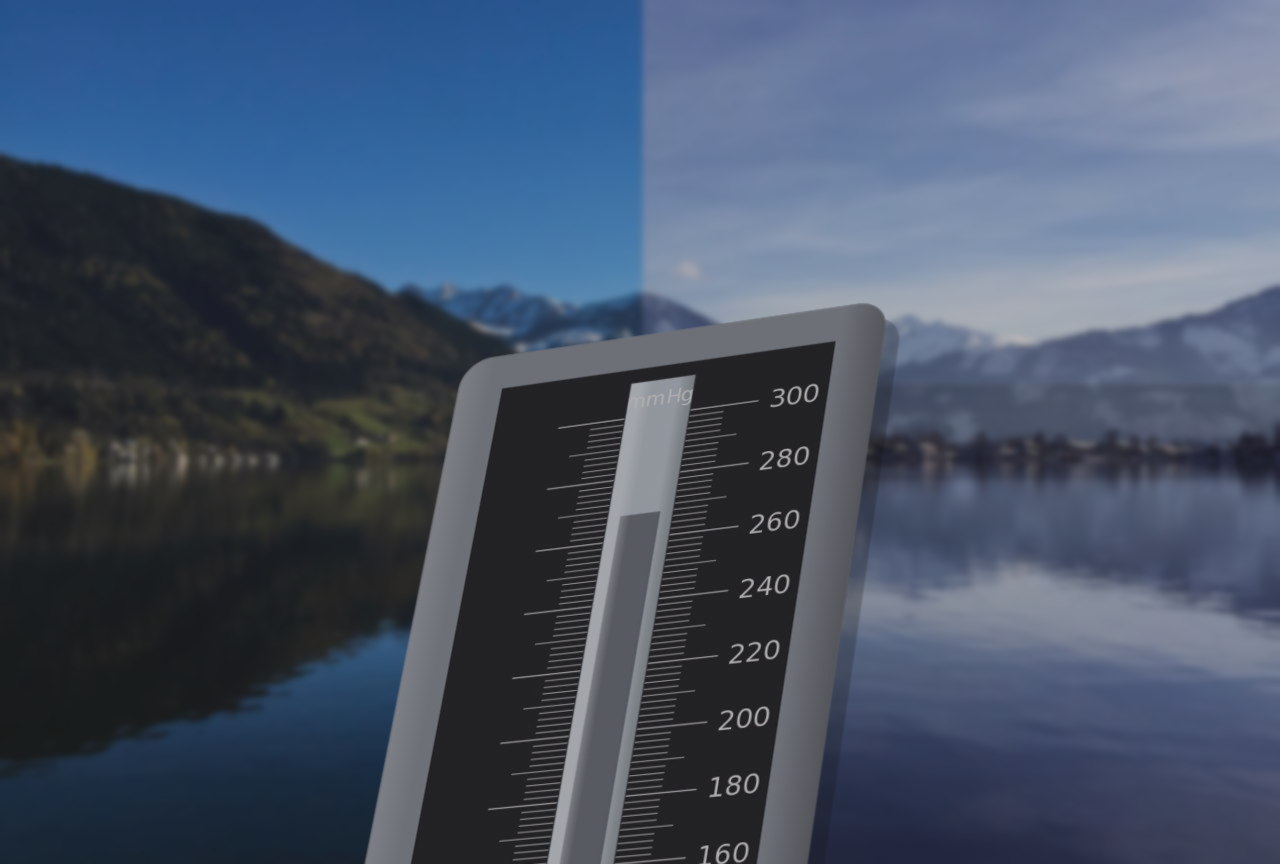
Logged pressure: 268 mmHg
